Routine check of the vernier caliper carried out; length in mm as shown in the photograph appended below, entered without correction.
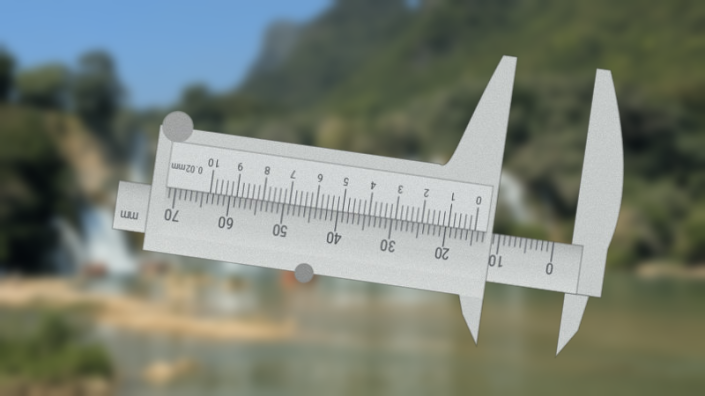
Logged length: 14.6 mm
